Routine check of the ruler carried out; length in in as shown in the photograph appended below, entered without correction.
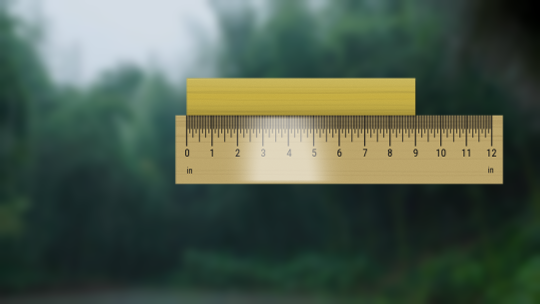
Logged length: 9 in
